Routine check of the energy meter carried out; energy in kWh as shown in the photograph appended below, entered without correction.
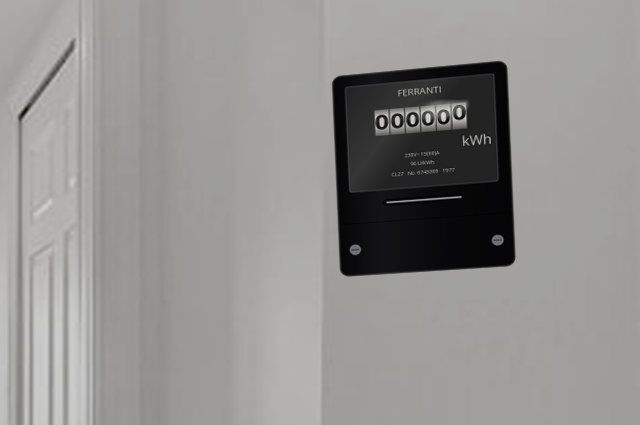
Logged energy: 0 kWh
